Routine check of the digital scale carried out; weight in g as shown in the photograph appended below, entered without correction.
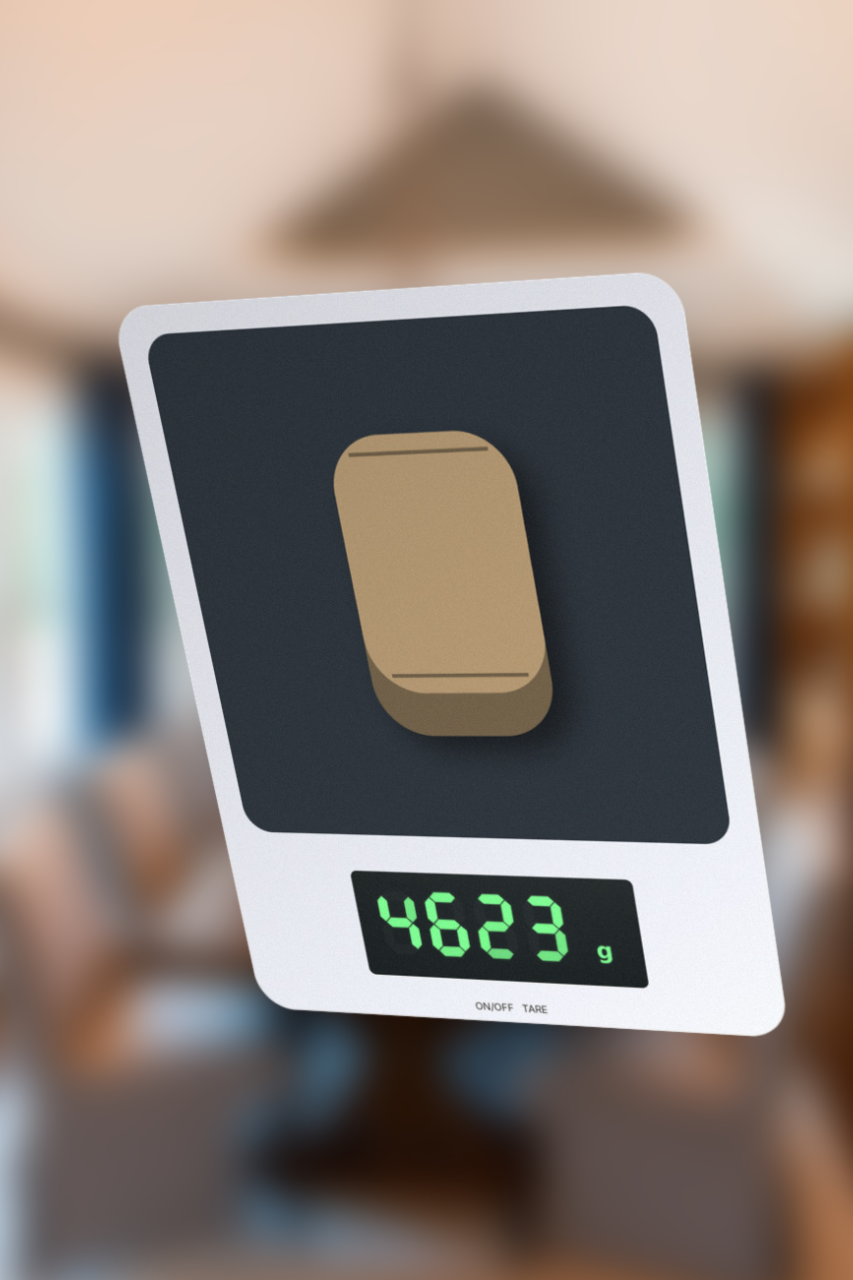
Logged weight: 4623 g
